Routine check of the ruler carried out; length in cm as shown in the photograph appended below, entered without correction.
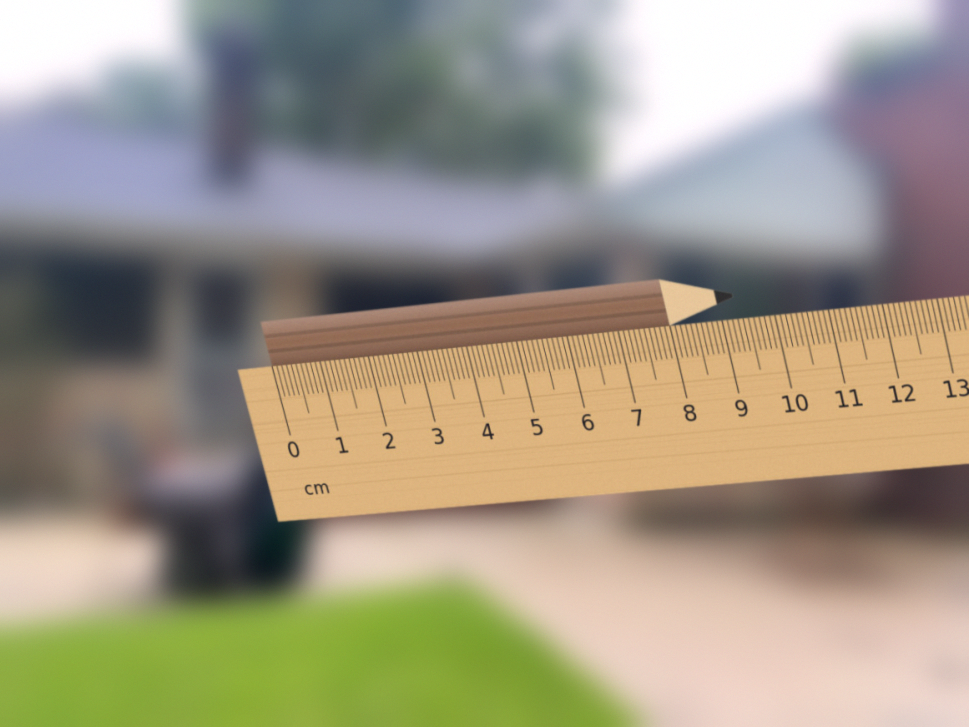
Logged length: 9.3 cm
